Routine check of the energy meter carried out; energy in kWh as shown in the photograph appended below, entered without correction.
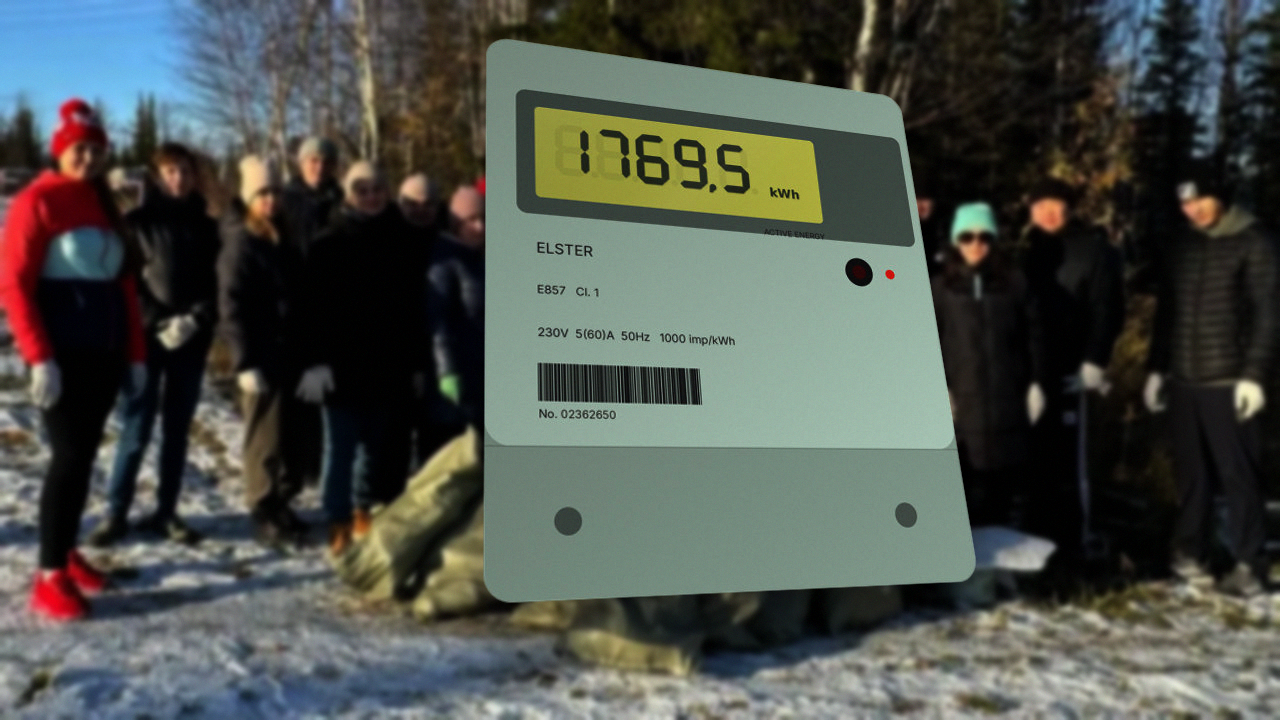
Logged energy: 1769.5 kWh
